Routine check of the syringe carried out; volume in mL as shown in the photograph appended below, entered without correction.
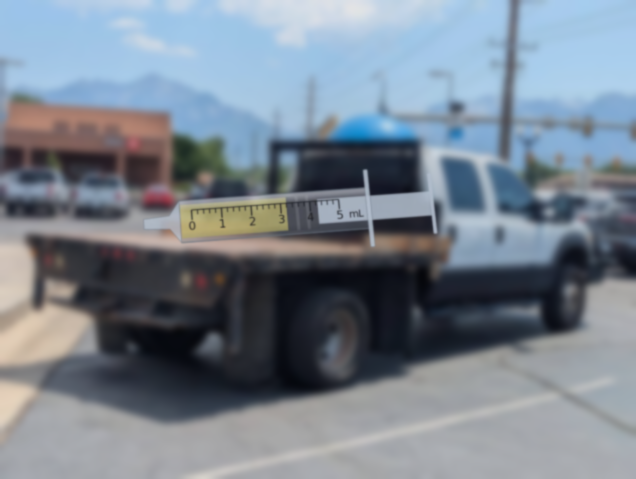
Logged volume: 3.2 mL
